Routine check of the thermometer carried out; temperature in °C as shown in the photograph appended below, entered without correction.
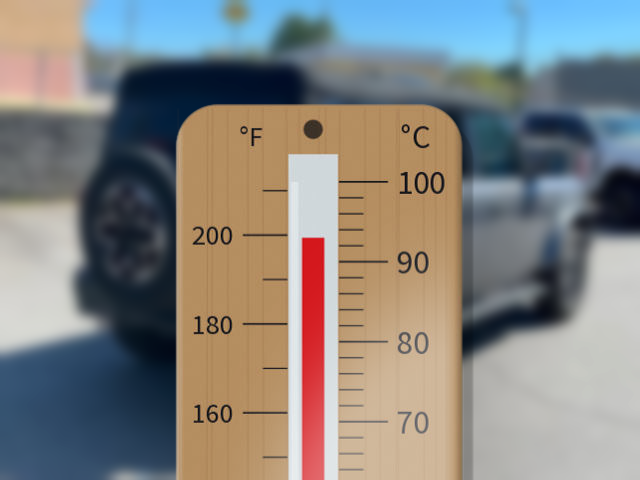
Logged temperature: 93 °C
